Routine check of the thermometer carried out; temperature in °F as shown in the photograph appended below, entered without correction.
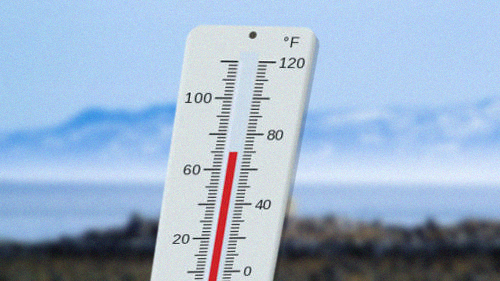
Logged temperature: 70 °F
